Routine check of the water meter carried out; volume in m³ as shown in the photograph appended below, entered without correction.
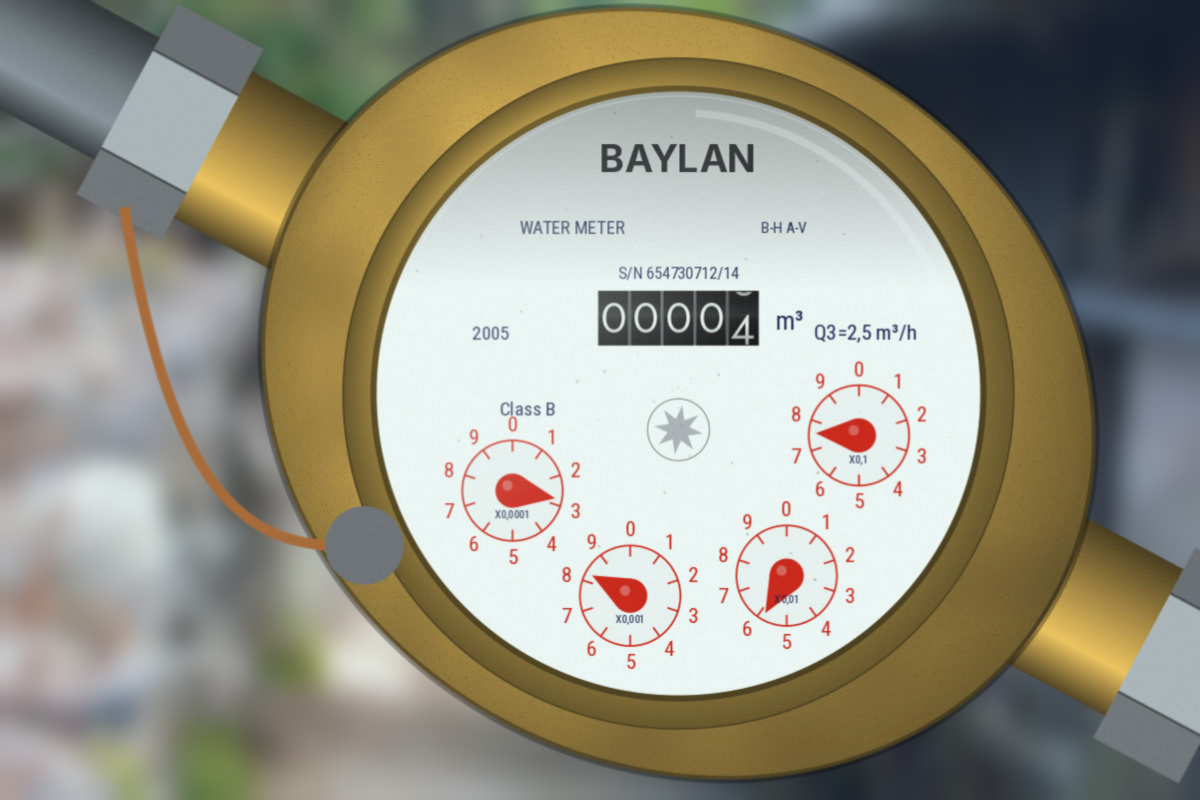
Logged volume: 3.7582 m³
